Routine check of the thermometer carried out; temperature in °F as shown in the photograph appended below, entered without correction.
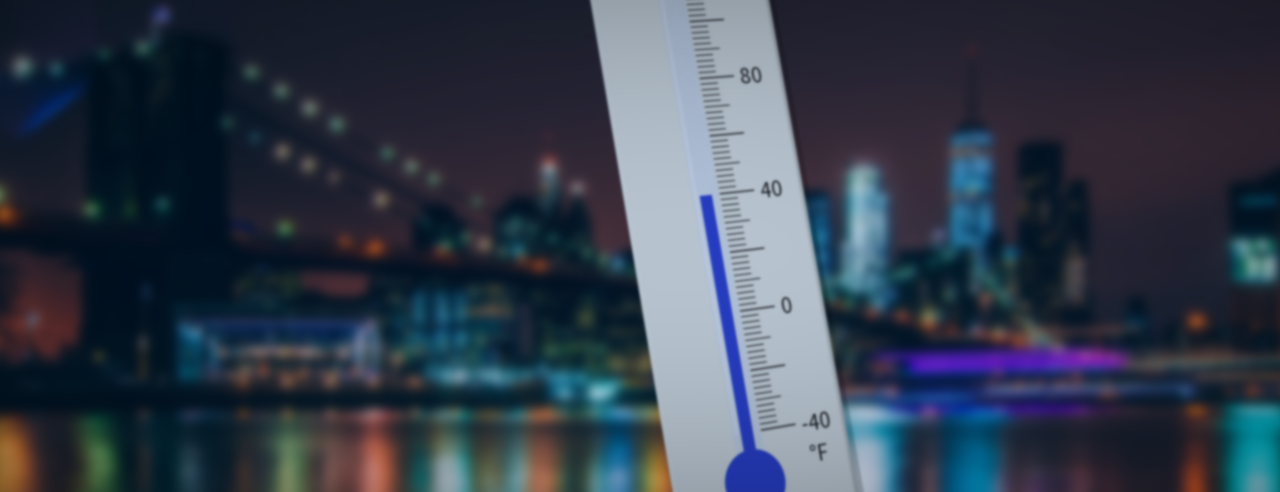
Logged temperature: 40 °F
